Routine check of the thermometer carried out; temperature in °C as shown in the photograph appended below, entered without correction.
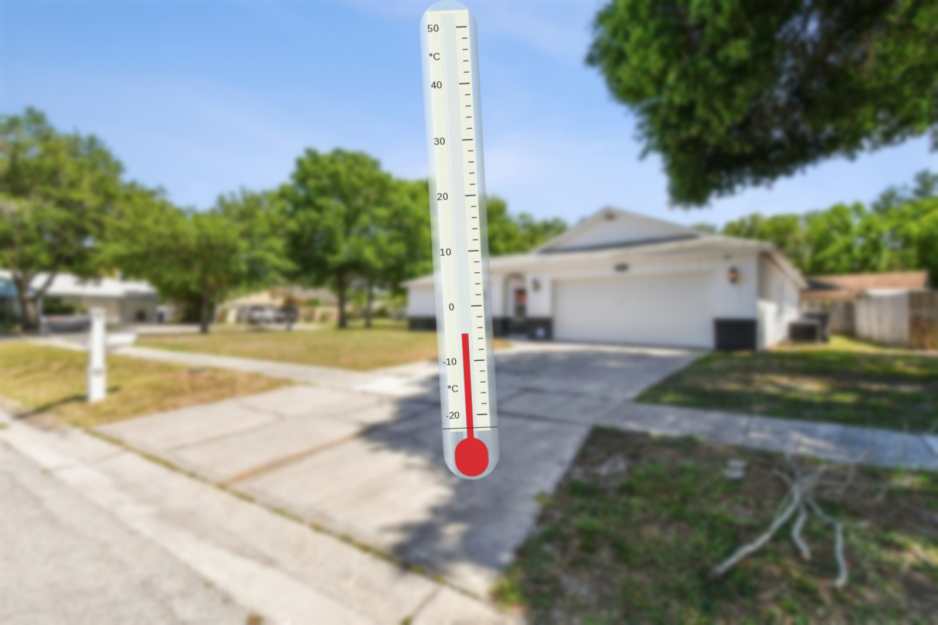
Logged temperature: -5 °C
